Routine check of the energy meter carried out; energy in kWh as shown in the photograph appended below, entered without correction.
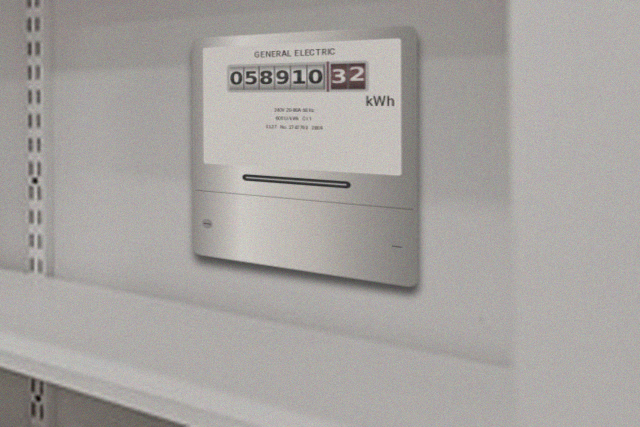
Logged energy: 58910.32 kWh
